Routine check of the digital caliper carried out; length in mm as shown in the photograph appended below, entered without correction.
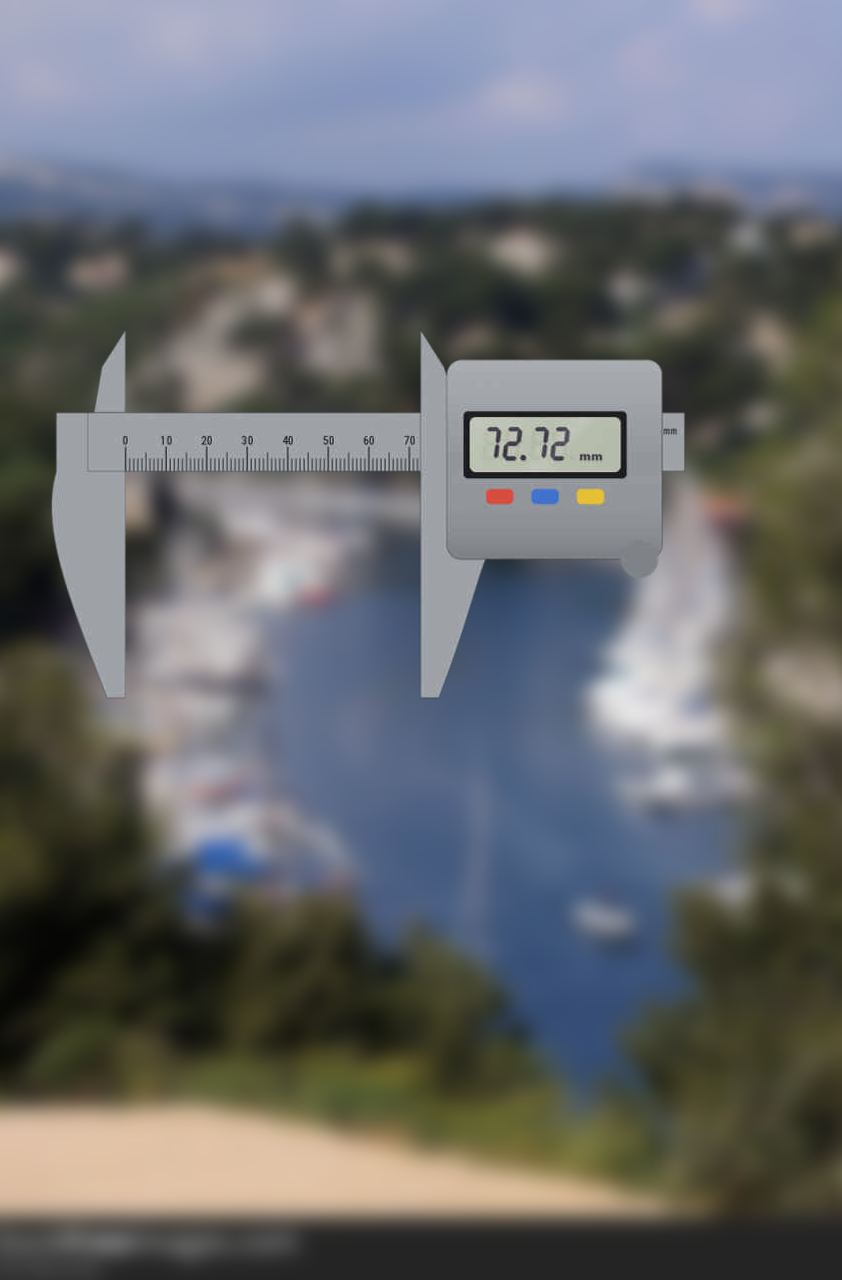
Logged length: 72.72 mm
